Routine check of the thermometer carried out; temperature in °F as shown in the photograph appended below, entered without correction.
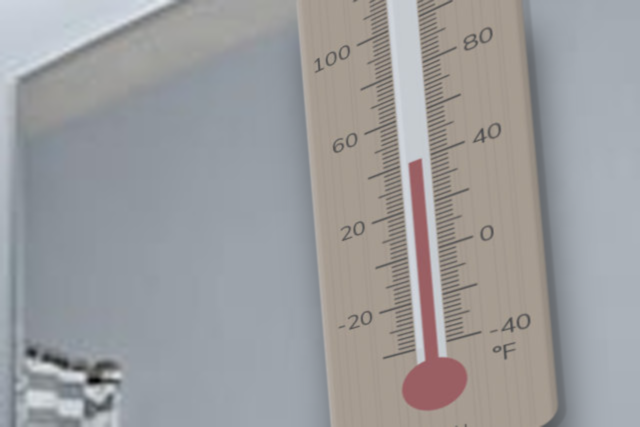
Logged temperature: 40 °F
